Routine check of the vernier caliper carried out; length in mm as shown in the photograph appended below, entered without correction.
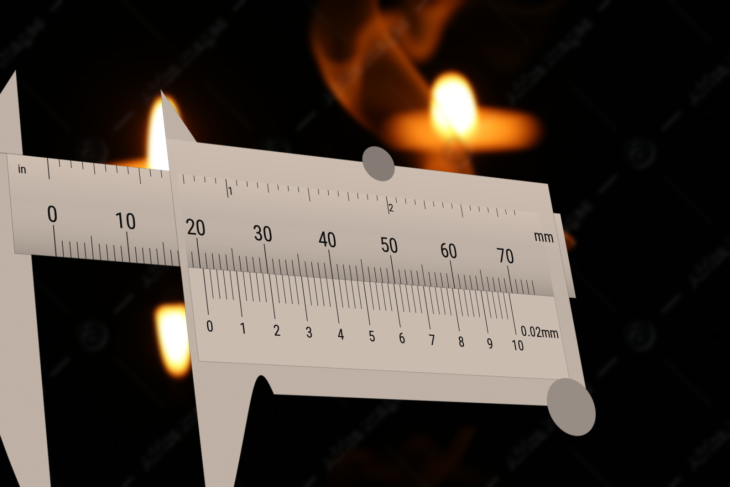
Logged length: 20.4 mm
